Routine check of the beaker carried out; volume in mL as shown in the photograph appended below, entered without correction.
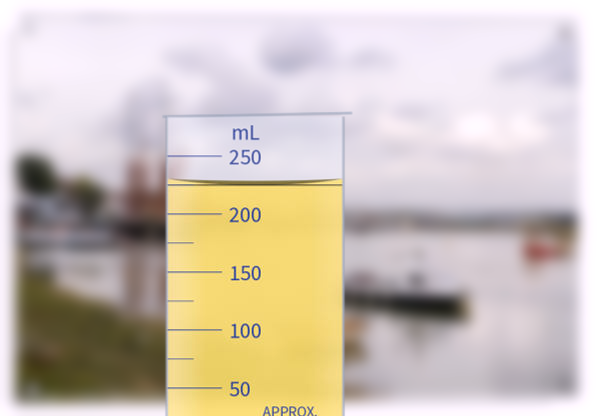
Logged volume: 225 mL
